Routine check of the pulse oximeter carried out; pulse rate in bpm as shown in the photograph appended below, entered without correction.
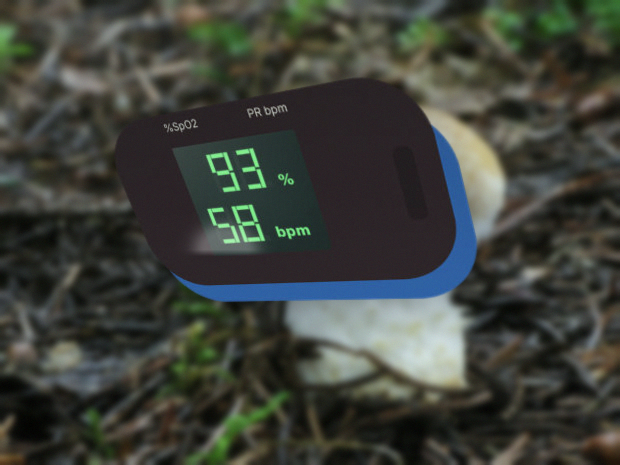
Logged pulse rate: 58 bpm
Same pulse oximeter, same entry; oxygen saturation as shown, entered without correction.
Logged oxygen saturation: 93 %
